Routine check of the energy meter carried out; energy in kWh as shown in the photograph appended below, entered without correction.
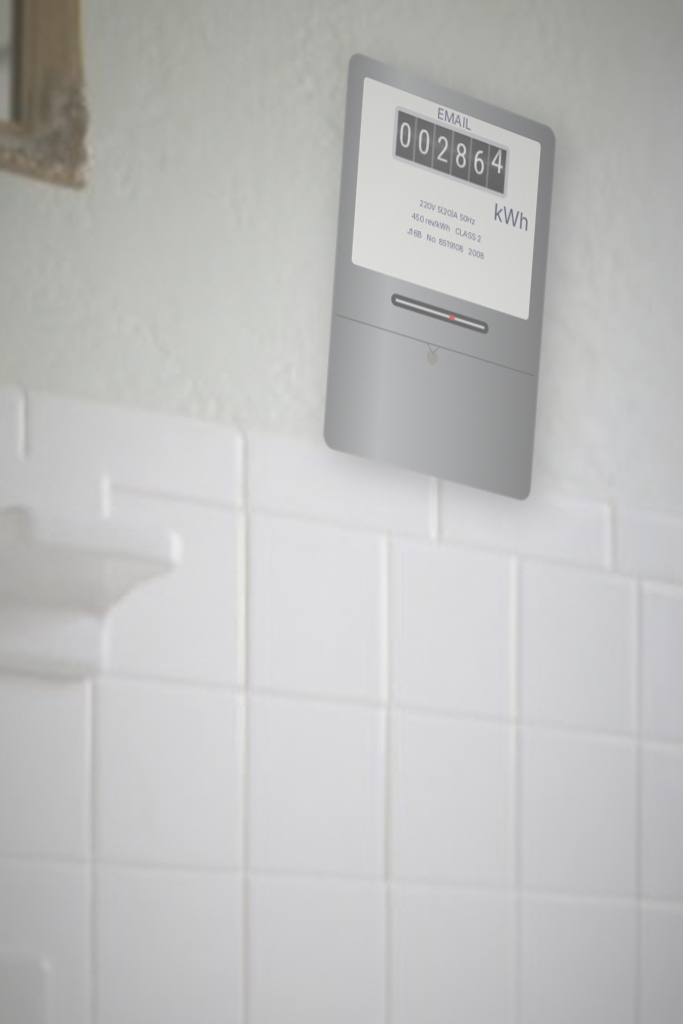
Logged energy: 2864 kWh
